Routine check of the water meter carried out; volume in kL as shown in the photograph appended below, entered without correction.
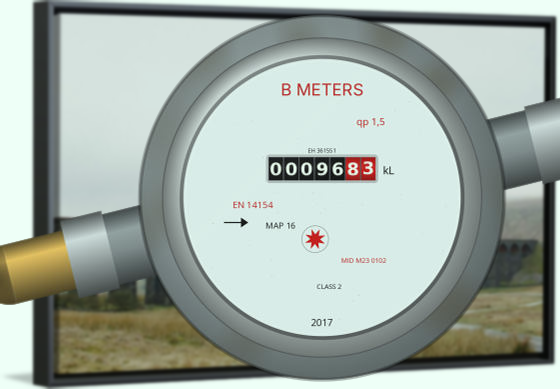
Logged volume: 96.83 kL
